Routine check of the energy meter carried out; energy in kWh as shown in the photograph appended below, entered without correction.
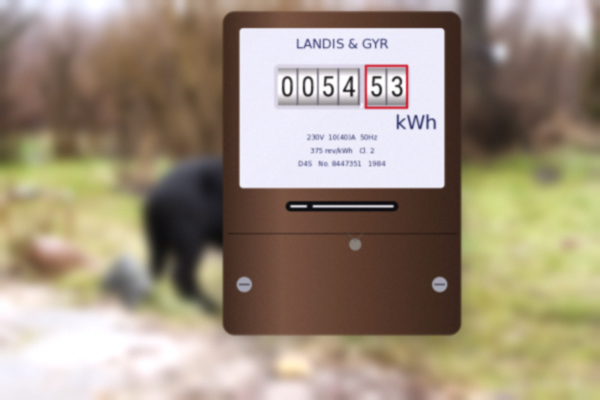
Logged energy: 54.53 kWh
